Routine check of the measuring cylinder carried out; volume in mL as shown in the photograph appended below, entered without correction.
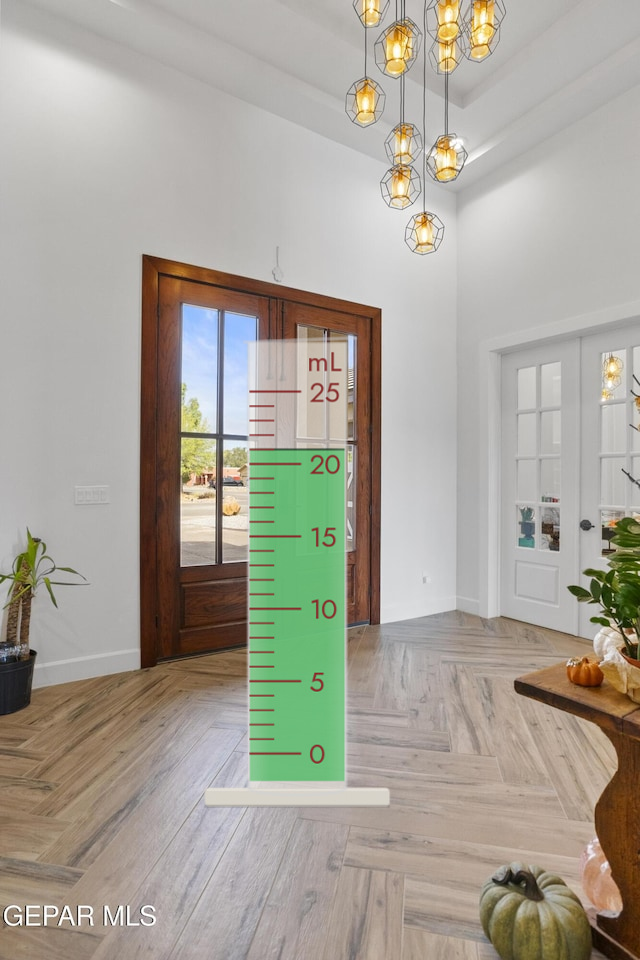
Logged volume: 21 mL
